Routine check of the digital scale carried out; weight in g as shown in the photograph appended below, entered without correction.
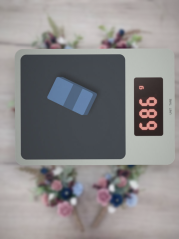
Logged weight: 686 g
